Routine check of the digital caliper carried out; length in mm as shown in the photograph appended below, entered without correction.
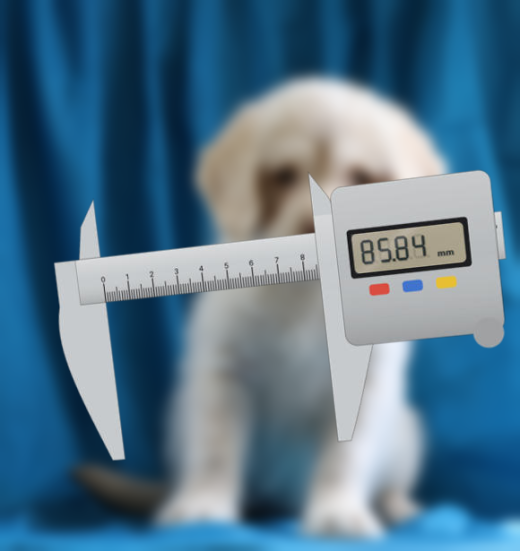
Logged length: 85.84 mm
